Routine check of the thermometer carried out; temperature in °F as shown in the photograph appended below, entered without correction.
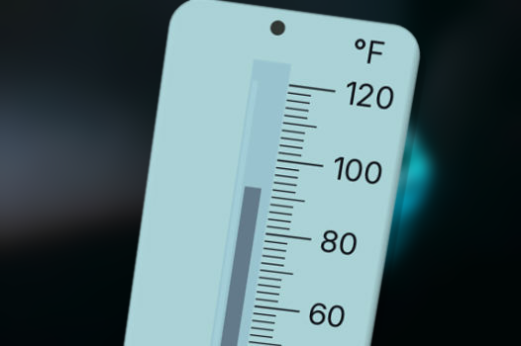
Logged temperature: 92 °F
